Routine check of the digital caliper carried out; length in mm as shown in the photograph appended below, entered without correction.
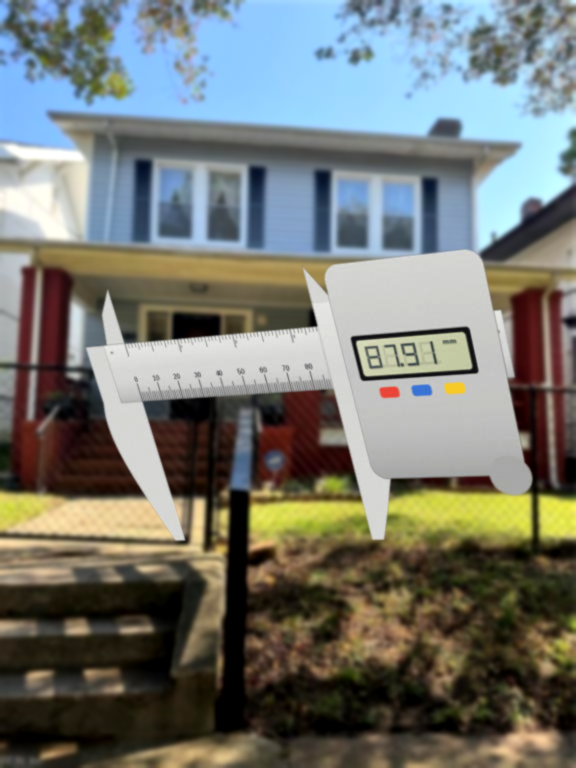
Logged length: 87.91 mm
